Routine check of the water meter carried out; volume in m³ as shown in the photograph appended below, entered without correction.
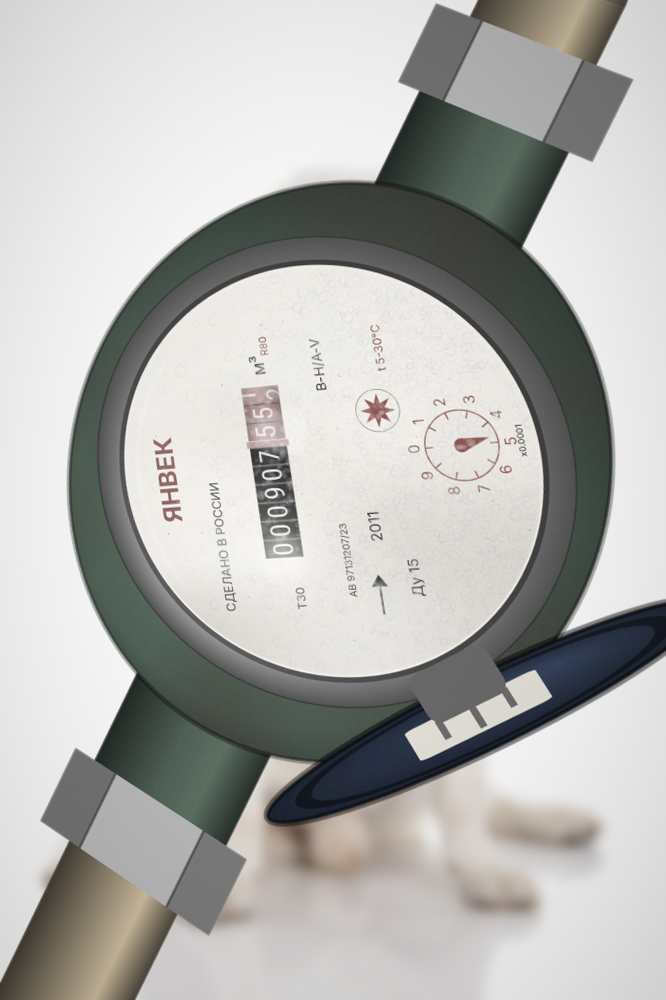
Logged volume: 907.5514 m³
